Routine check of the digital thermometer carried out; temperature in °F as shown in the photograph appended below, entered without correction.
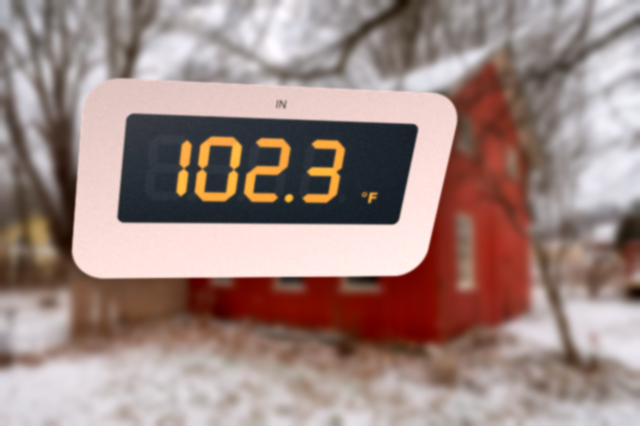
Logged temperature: 102.3 °F
